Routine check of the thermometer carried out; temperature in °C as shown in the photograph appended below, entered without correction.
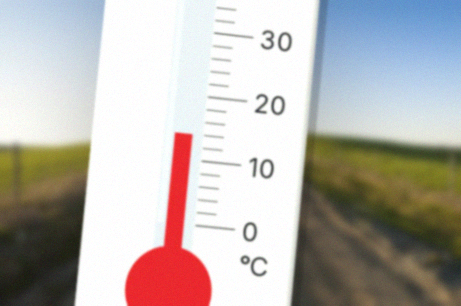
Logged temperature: 14 °C
